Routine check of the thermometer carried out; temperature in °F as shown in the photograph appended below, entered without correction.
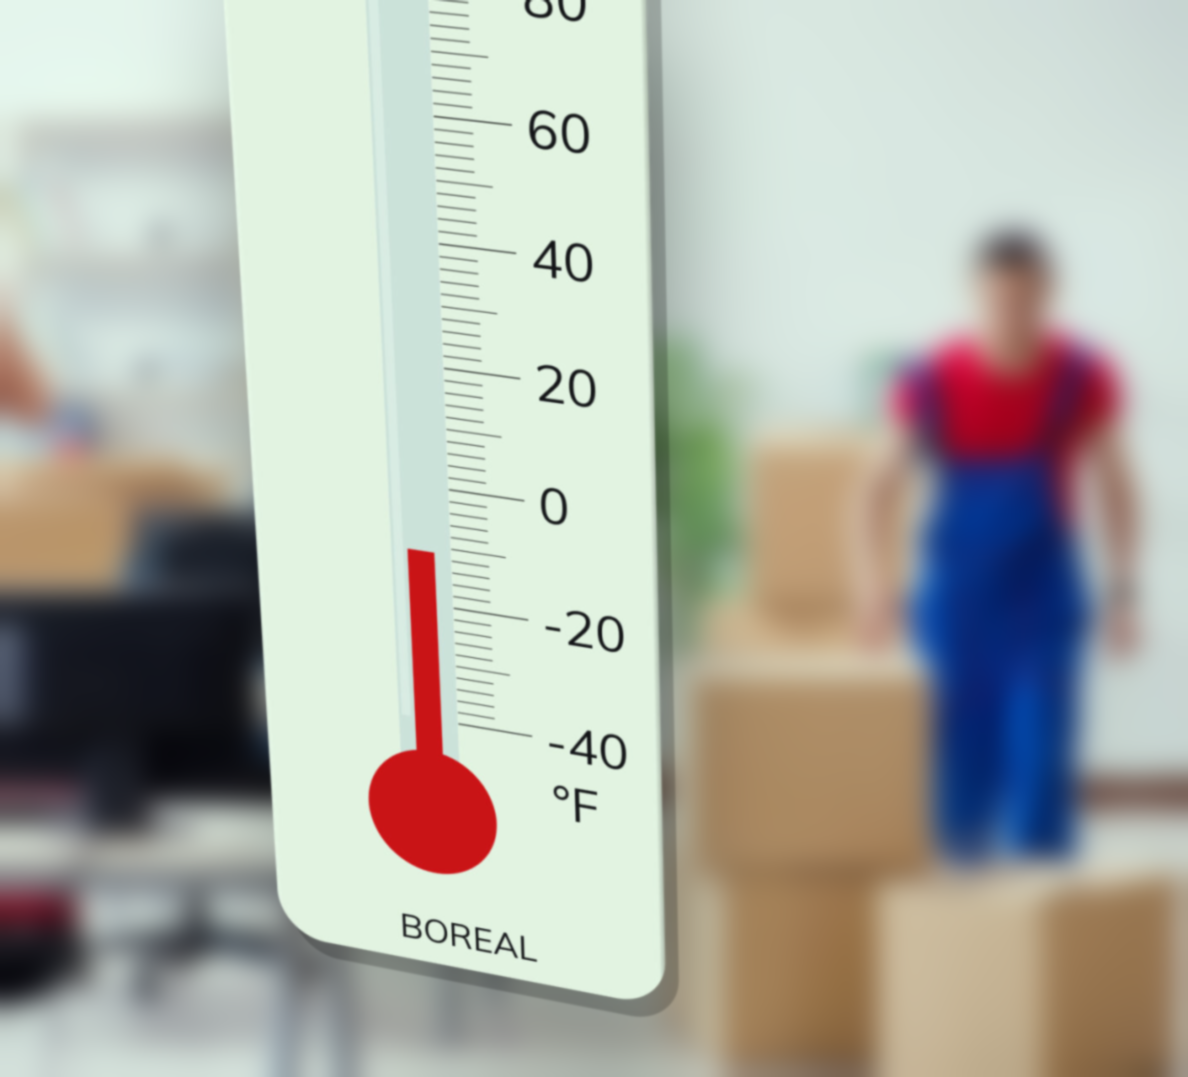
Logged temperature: -11 °F
